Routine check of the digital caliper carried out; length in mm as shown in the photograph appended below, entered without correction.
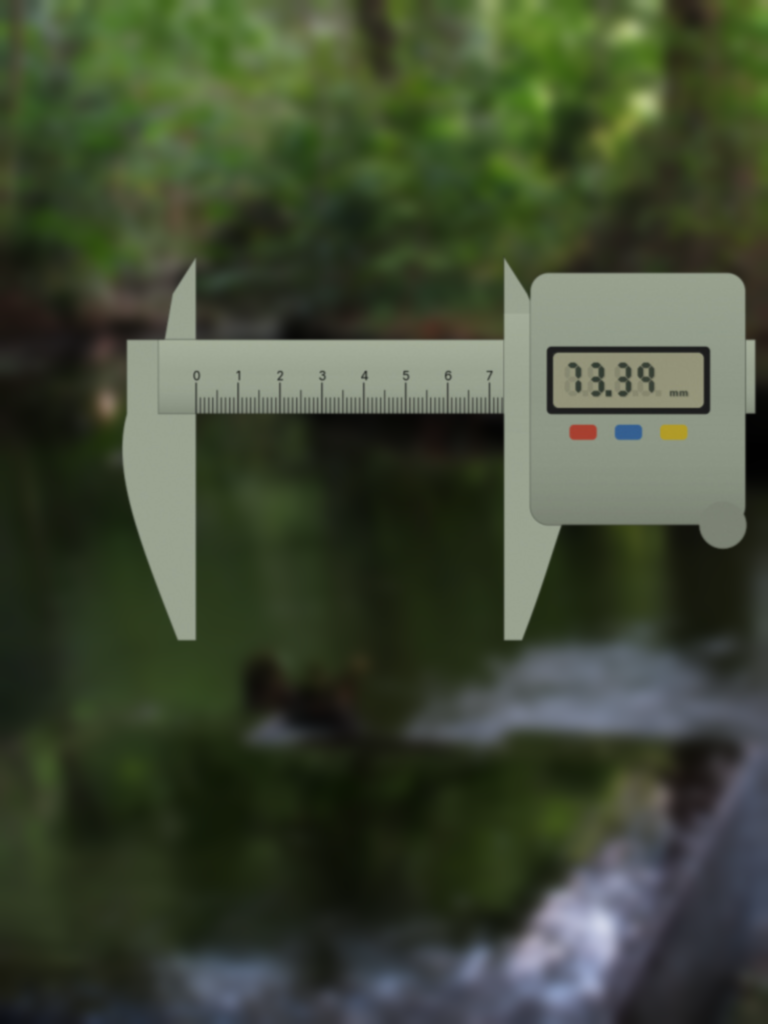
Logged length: 73.39 mm
